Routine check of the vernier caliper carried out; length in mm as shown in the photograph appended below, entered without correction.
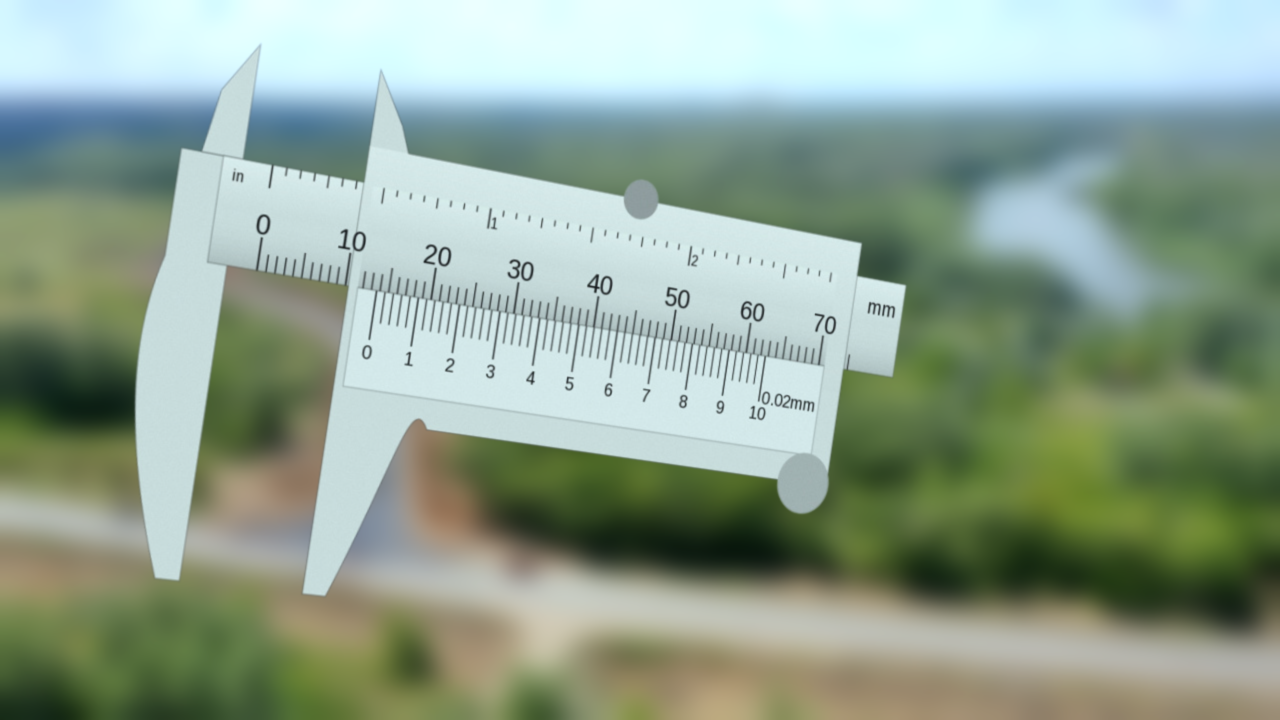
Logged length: 13.6 mm
